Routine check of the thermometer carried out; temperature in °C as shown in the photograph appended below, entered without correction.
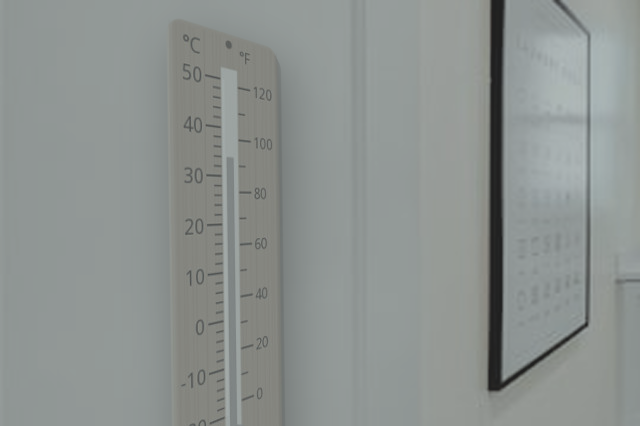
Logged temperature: 34 °C
